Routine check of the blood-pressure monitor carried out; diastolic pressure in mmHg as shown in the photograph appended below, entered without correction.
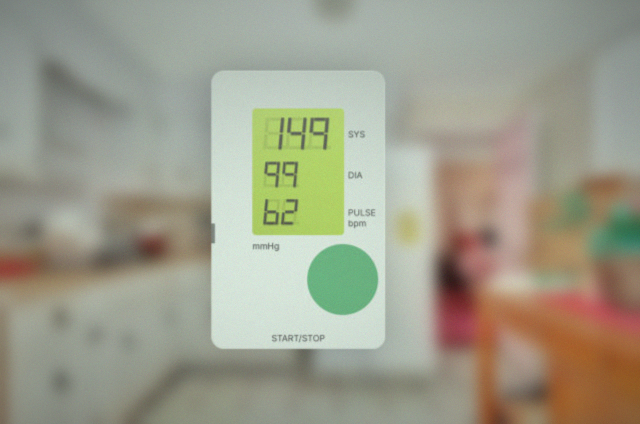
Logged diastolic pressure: 99 mmHg
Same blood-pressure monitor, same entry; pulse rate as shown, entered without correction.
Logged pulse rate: 62 bpm
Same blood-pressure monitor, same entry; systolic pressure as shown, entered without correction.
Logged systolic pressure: 149 mmHg
